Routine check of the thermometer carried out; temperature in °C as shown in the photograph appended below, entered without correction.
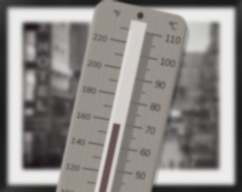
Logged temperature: 70 °C
